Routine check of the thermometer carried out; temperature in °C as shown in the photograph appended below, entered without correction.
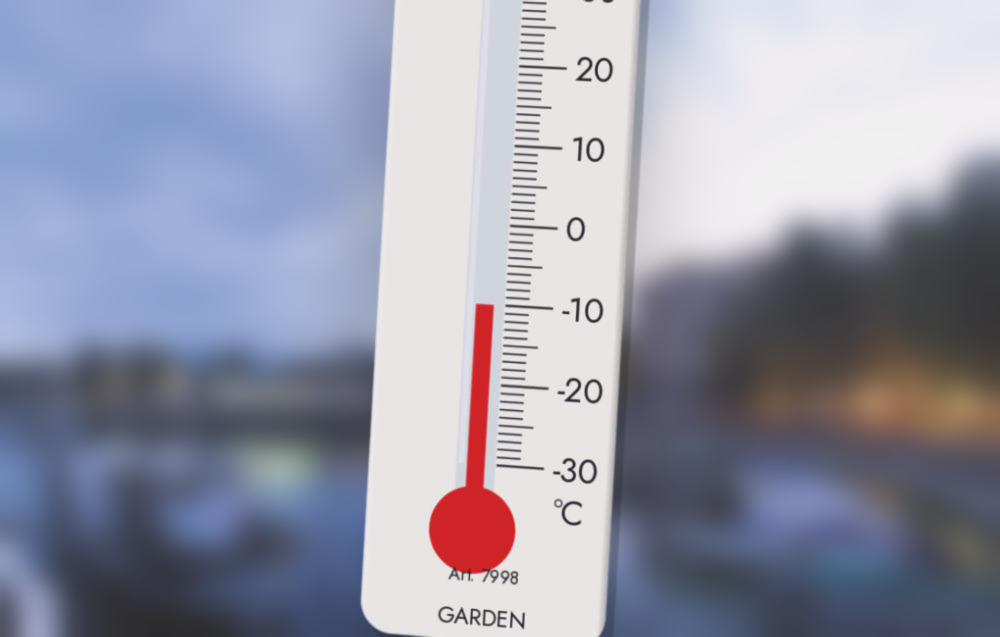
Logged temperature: -10 °C
